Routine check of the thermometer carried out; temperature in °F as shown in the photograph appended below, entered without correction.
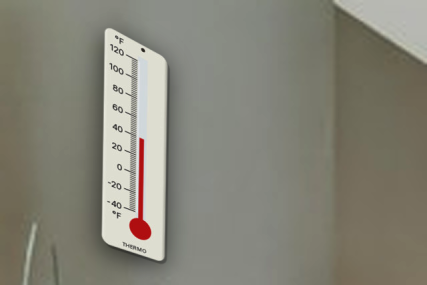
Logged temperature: 40 °F
